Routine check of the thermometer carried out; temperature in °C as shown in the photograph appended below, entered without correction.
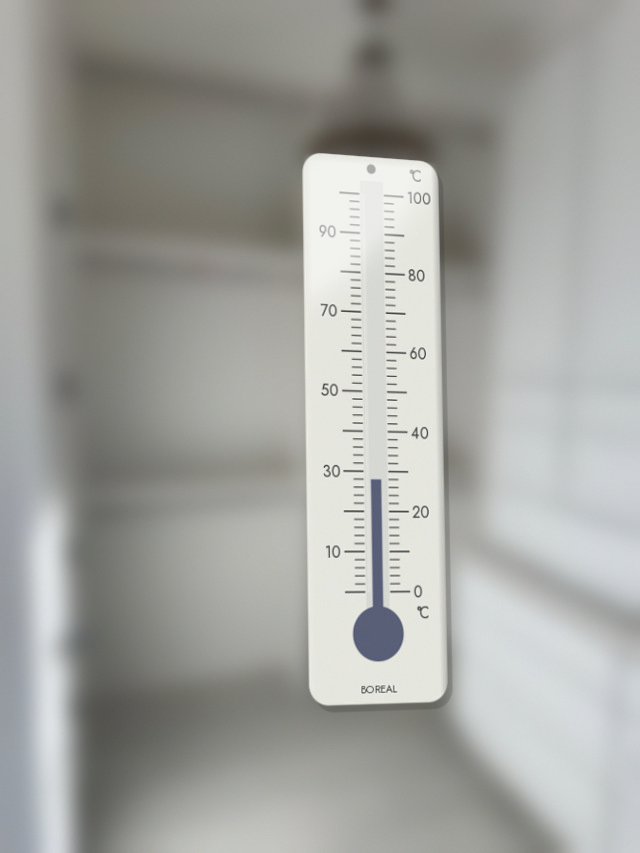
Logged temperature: 28 °C
